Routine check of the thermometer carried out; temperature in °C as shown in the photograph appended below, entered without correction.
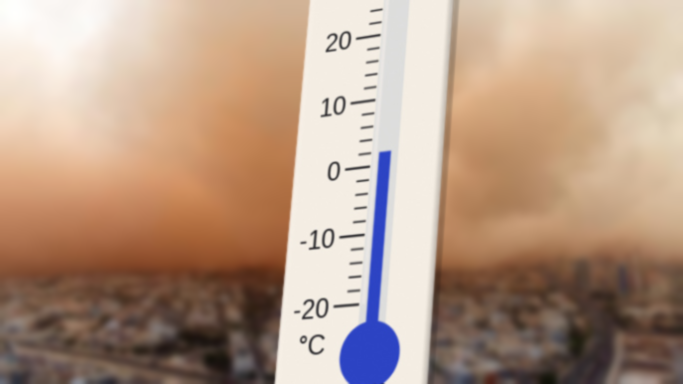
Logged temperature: 2 °C
